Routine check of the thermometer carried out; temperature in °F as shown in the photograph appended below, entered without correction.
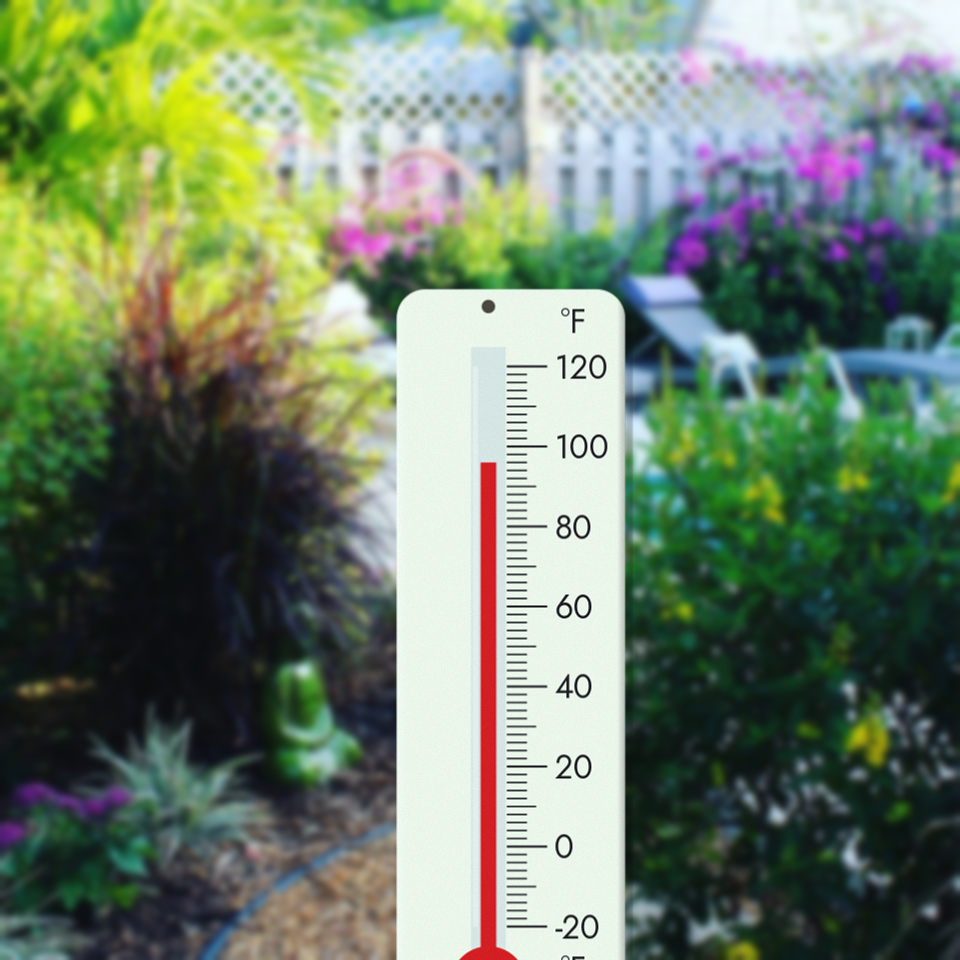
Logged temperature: 96 °F
